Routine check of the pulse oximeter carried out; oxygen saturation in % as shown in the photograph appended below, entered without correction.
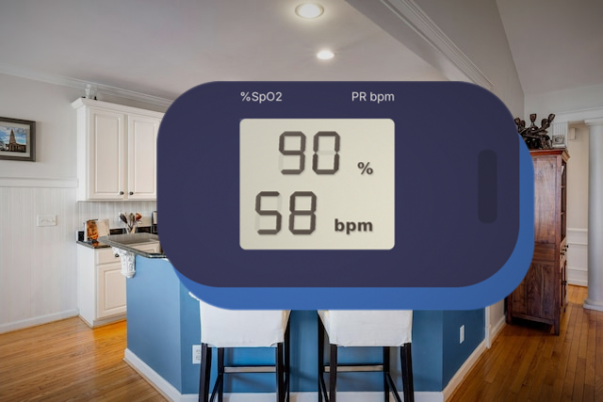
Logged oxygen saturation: 90 %
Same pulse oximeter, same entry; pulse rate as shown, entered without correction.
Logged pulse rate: 58 bpm
